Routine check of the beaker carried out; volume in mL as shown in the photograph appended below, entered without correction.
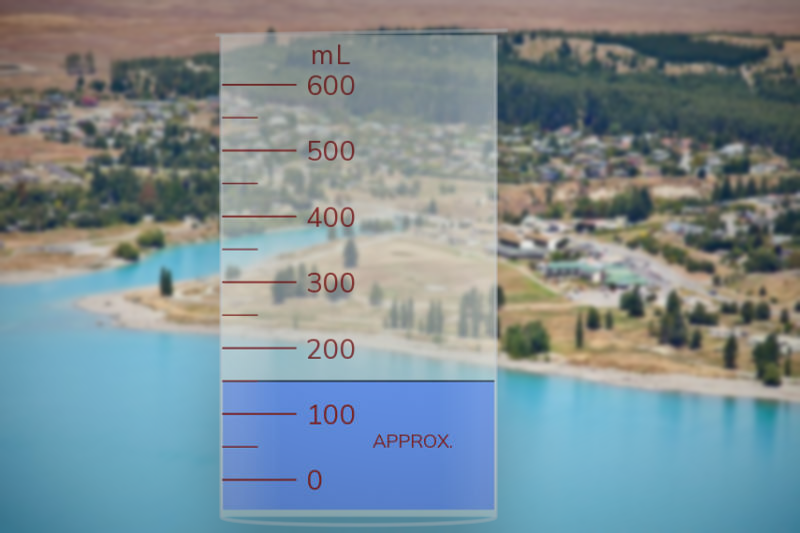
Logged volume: 150 mL
